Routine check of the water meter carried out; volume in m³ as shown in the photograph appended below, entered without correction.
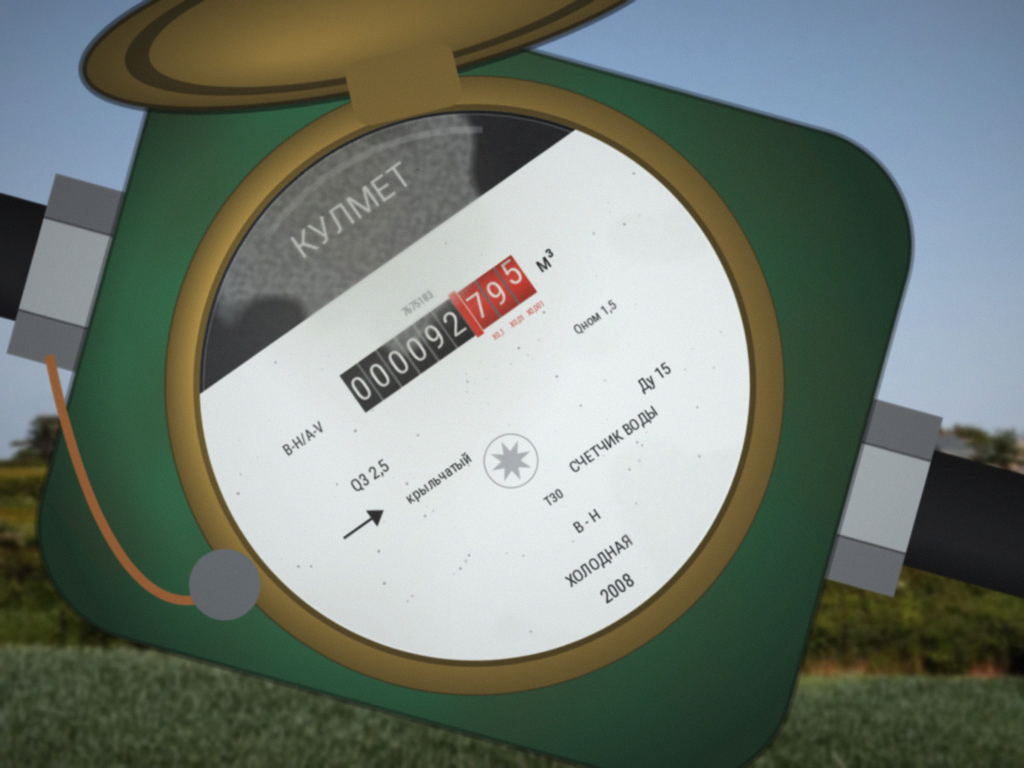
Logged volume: 92.795 m³
